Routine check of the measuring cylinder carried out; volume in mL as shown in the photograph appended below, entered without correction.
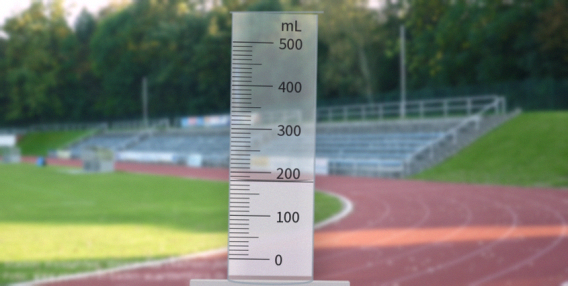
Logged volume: 180 mL
